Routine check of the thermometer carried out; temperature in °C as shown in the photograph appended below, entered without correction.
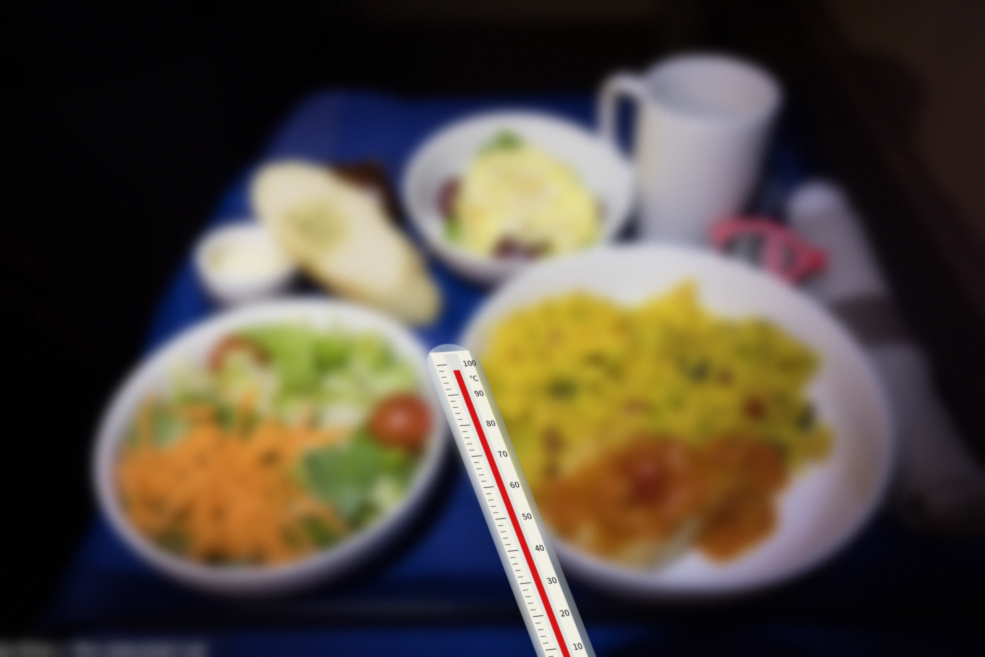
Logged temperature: 98 °C
